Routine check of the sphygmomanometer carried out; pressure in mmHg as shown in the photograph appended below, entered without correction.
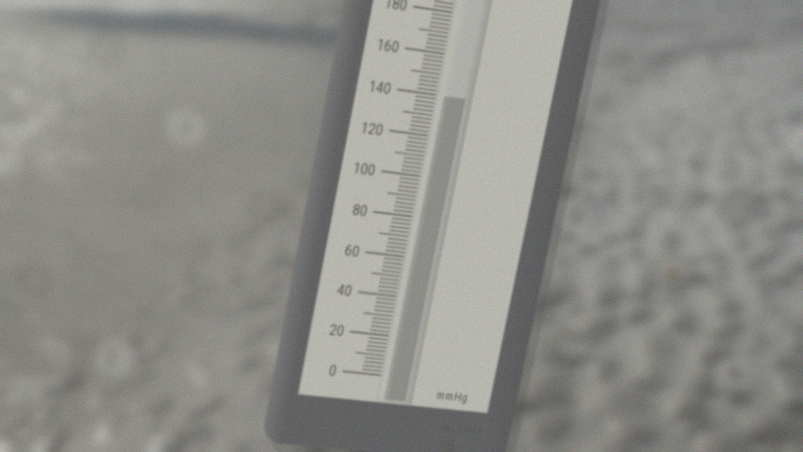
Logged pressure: 140 mmHg
